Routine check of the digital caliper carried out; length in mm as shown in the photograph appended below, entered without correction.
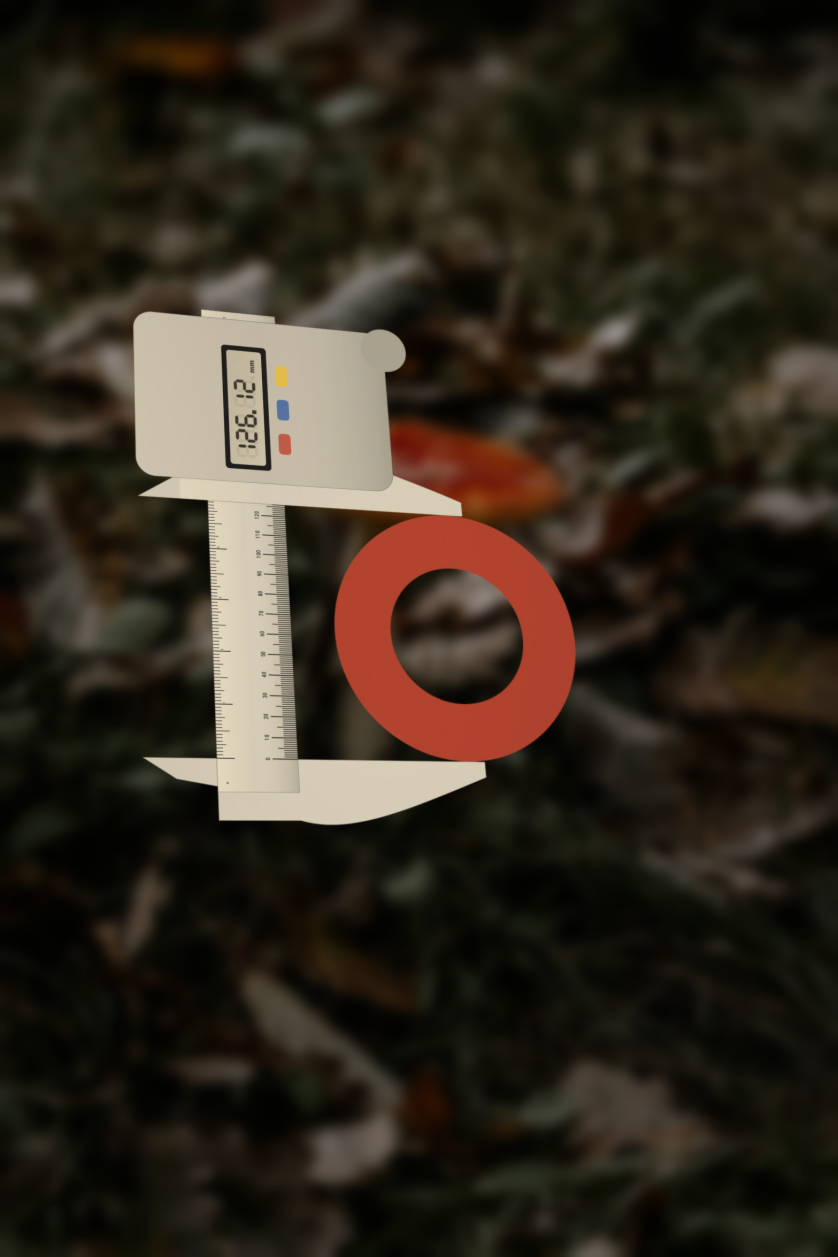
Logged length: 126.12 mm
